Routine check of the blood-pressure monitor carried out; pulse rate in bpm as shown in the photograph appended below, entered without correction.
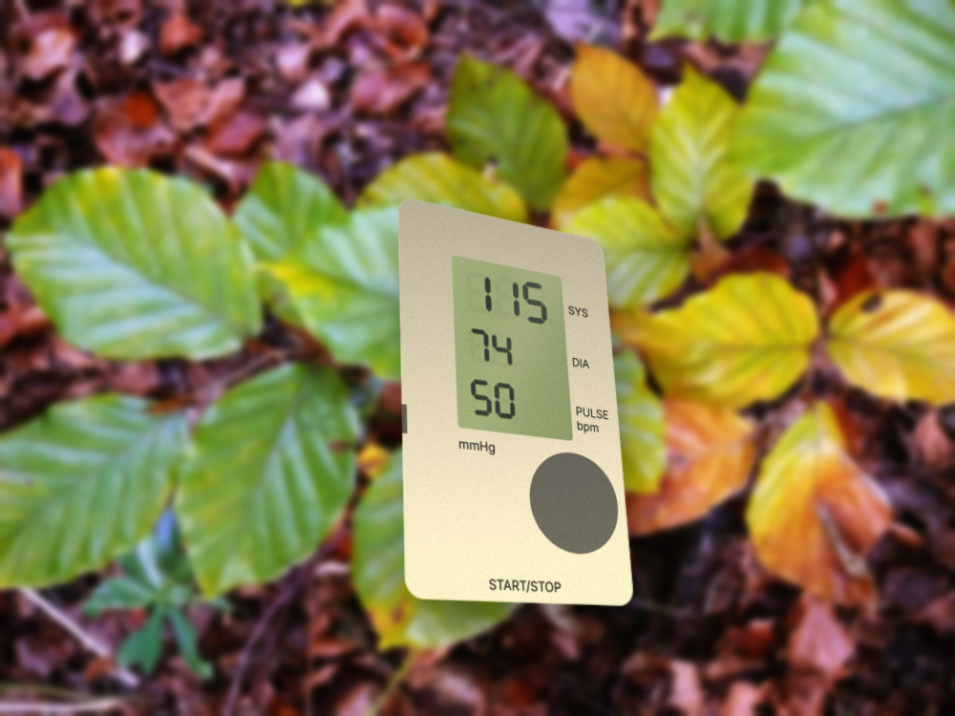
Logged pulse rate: 50 bpm
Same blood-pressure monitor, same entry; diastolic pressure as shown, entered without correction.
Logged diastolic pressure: 74 mmHg
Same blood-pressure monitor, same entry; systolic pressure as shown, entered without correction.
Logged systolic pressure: 115 mmHg
